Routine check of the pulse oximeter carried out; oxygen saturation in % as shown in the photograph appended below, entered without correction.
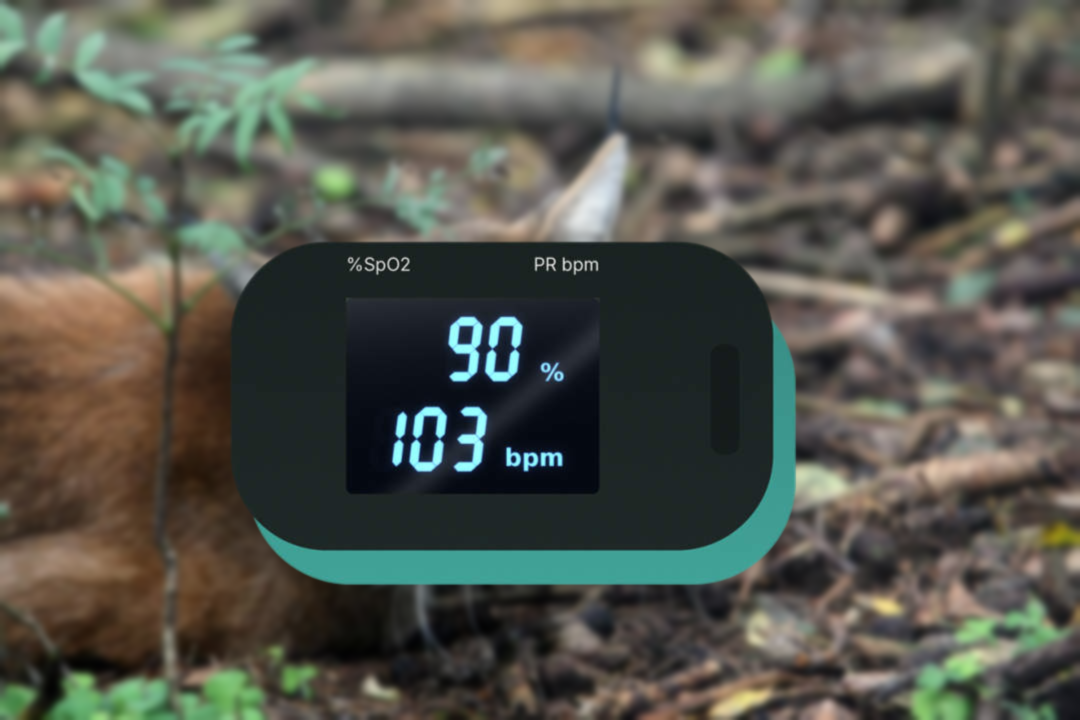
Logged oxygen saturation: 90 %
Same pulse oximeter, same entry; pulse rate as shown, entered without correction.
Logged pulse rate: 103 bpm
